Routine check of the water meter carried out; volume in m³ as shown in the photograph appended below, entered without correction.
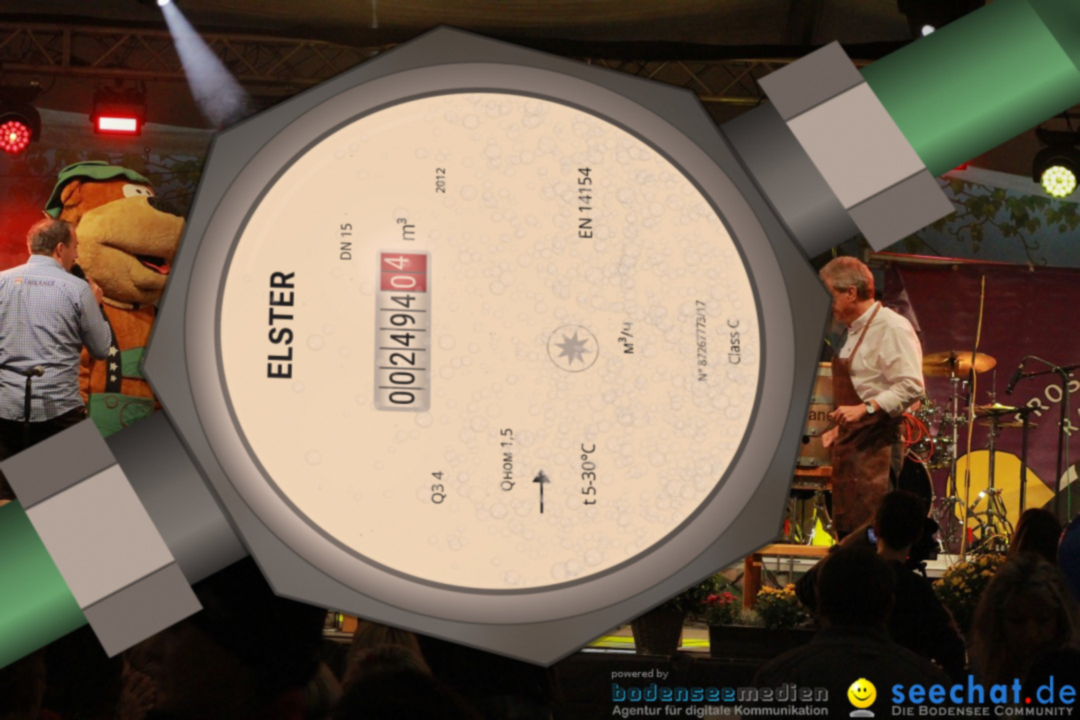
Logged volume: 2494.04 m³
